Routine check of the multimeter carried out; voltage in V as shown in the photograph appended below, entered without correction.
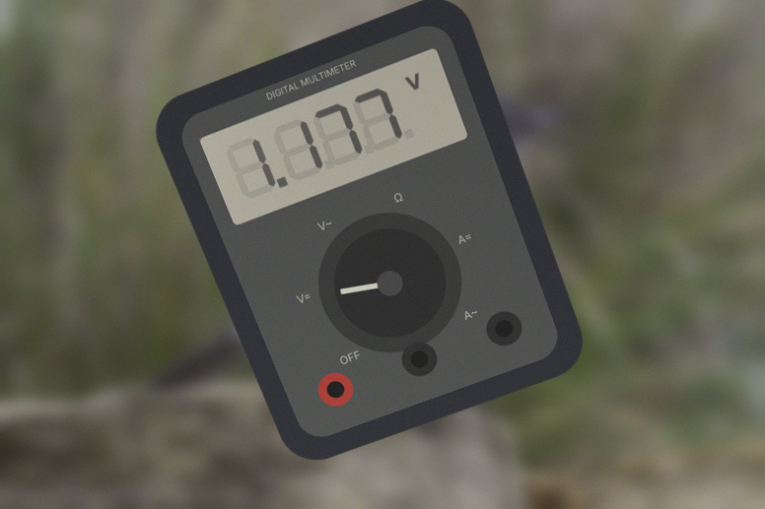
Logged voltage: 1.177 V
